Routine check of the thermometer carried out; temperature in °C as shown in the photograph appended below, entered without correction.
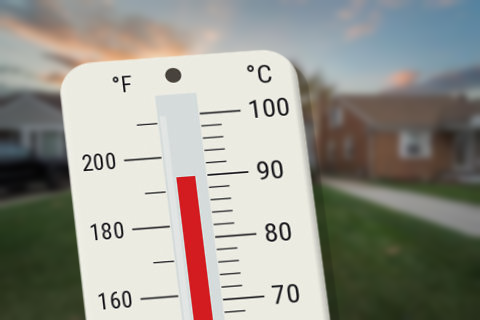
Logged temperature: 90 °C
